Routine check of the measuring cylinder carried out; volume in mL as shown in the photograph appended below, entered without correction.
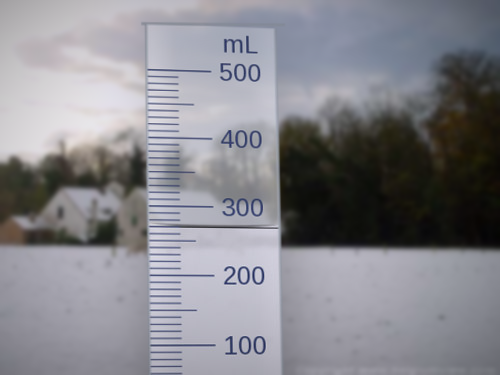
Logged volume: 270 mL
